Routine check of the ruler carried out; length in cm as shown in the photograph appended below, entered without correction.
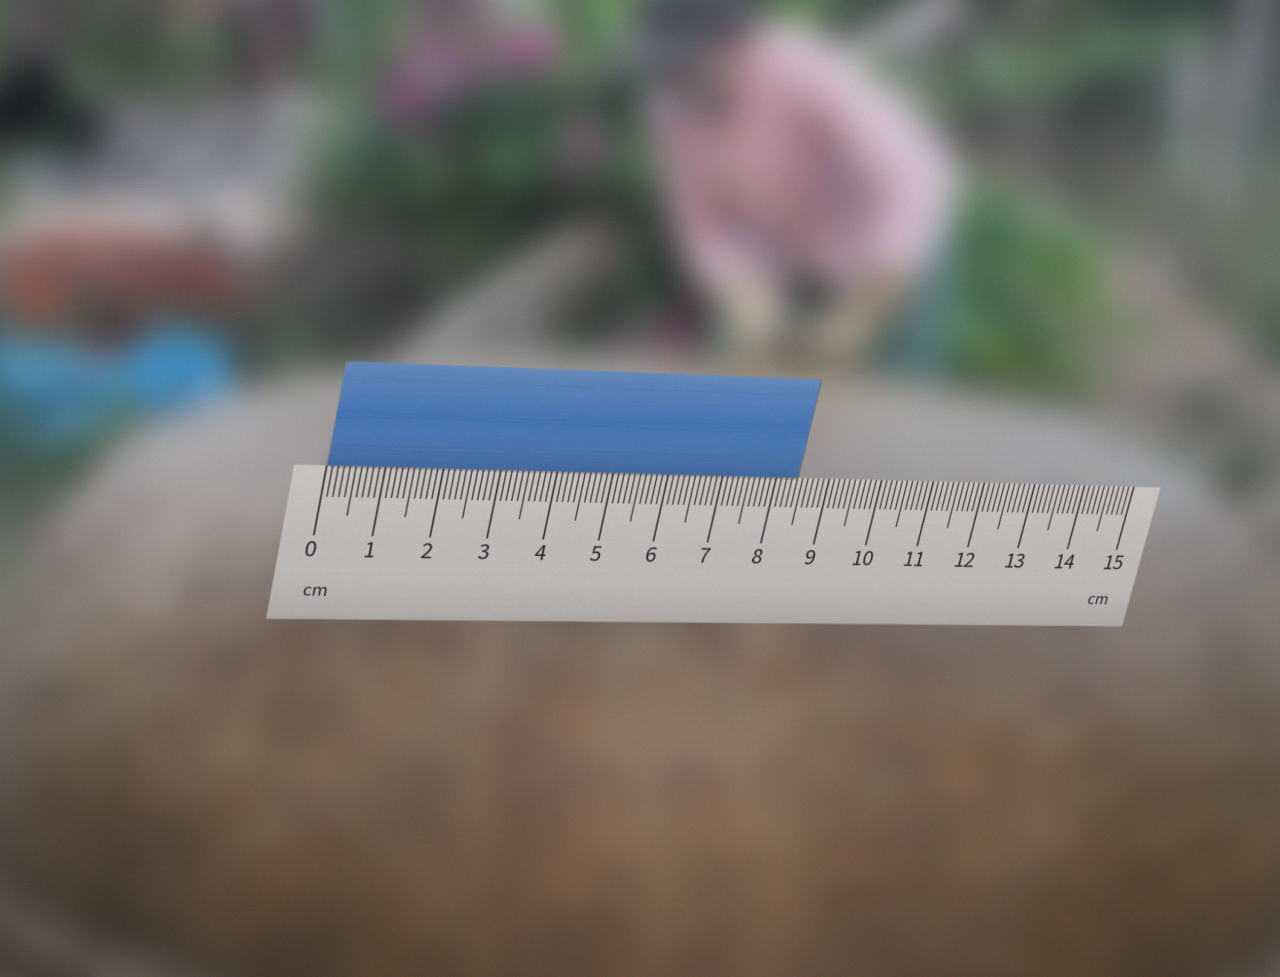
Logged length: 8.4 cm
